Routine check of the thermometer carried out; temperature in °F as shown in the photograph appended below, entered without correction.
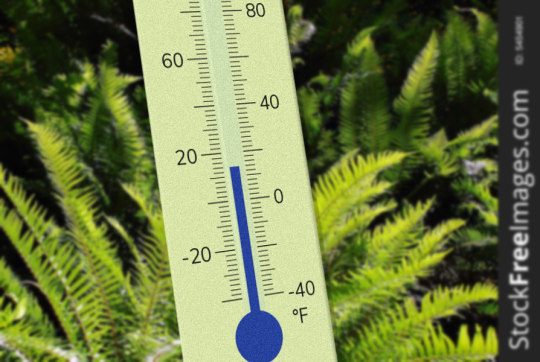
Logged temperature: 14 °F
